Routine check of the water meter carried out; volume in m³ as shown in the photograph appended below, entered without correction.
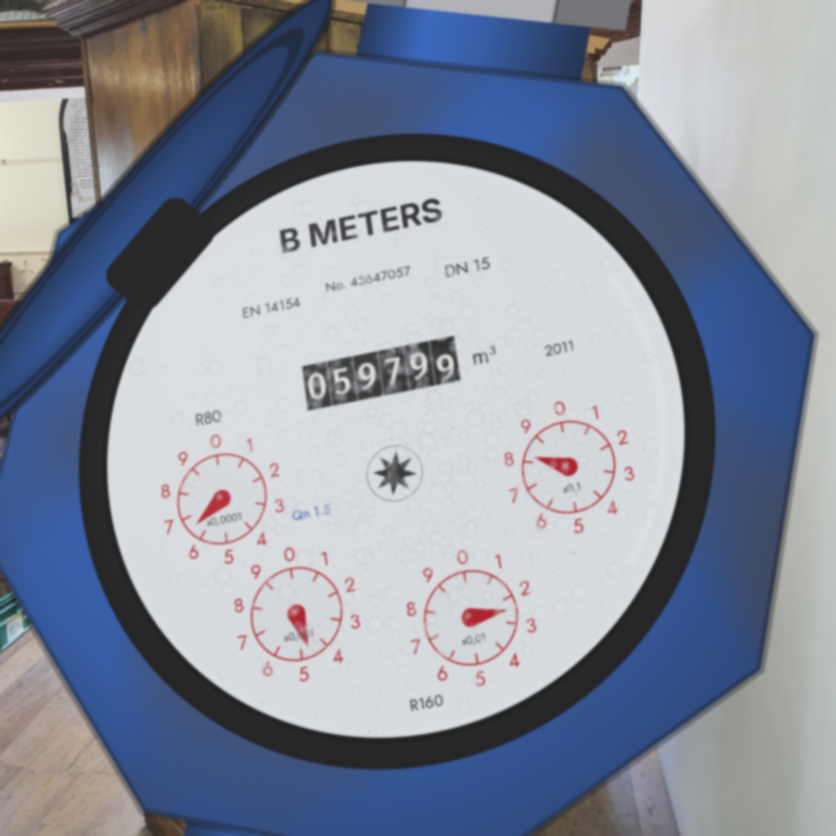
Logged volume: 59798.8246 m³
